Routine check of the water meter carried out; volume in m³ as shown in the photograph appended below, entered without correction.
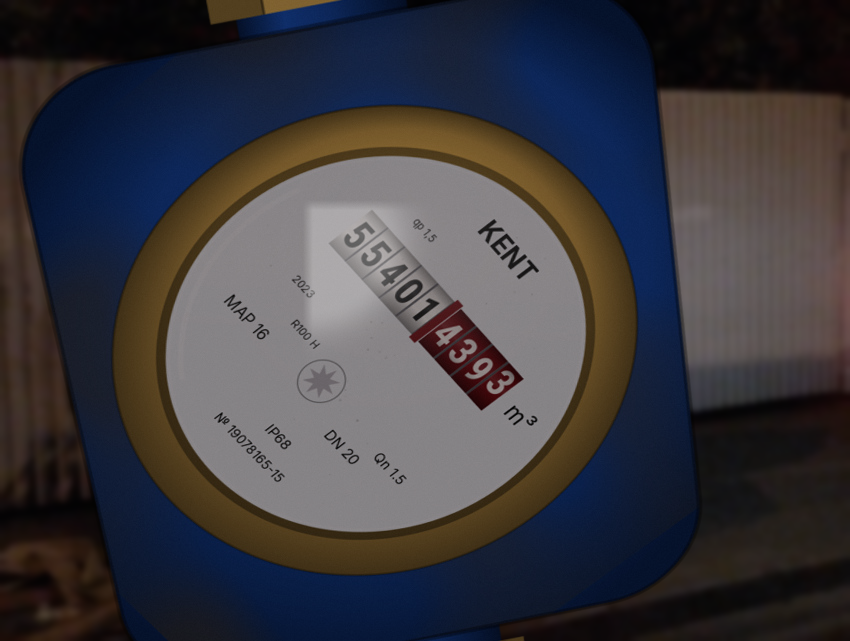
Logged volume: 55401.4393 m³
